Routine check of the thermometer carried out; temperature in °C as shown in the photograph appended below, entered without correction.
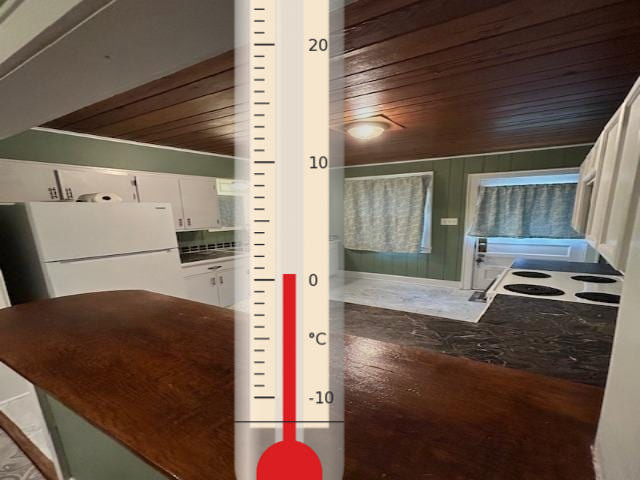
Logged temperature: 0.5 °C
